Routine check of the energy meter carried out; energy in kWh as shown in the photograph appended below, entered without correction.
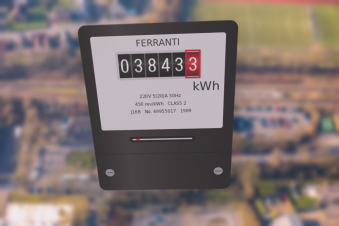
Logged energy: 3843.3 kWh
